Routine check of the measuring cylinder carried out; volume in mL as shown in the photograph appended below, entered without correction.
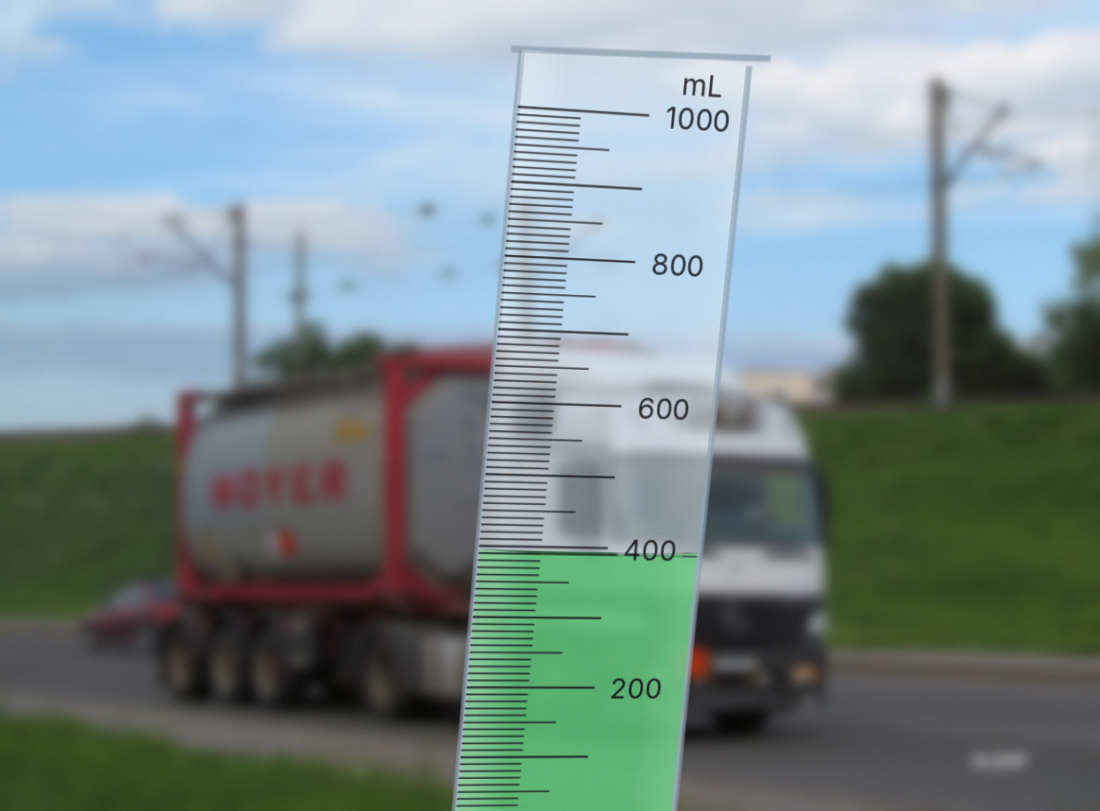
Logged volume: 390 mL
